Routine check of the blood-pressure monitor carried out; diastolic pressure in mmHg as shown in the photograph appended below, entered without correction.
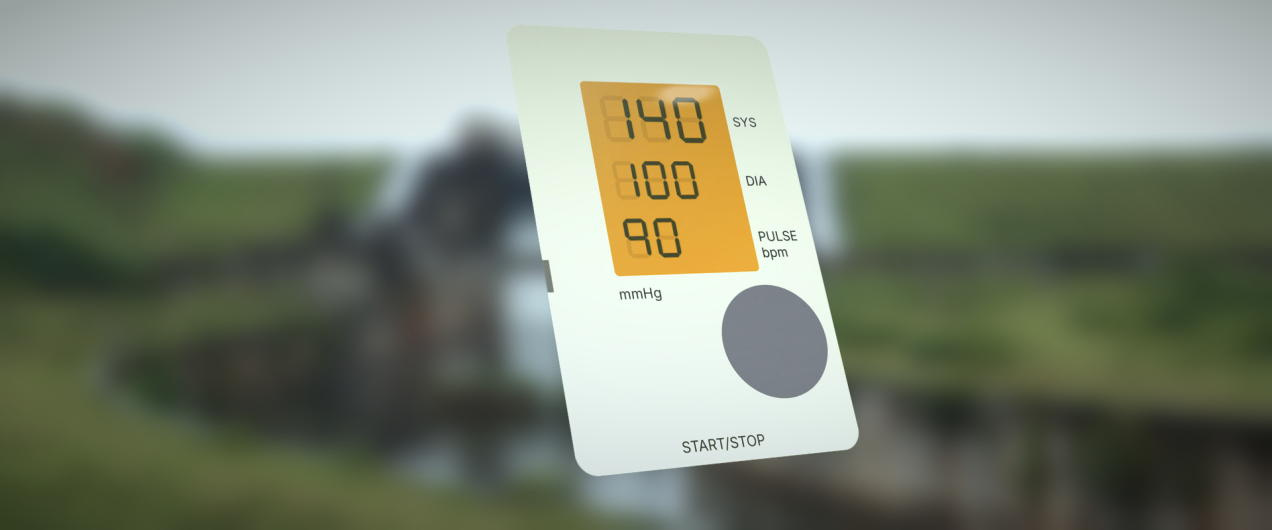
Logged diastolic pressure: 100 mmHg
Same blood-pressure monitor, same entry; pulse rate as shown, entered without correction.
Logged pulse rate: 90 bpm
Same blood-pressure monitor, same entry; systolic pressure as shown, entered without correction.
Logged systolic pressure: 140 mmHg
